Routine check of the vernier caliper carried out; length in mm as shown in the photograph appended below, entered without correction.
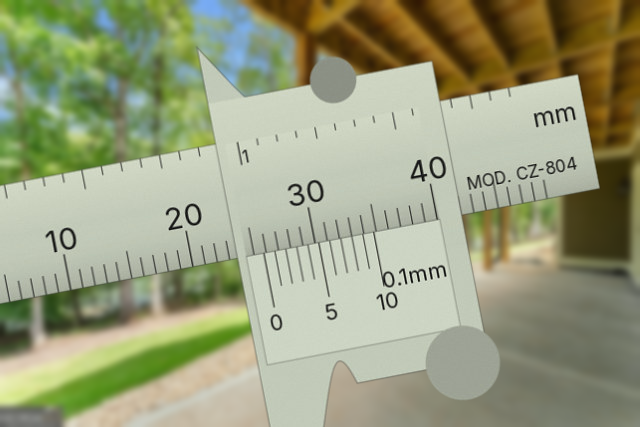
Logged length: 25.8 mm
